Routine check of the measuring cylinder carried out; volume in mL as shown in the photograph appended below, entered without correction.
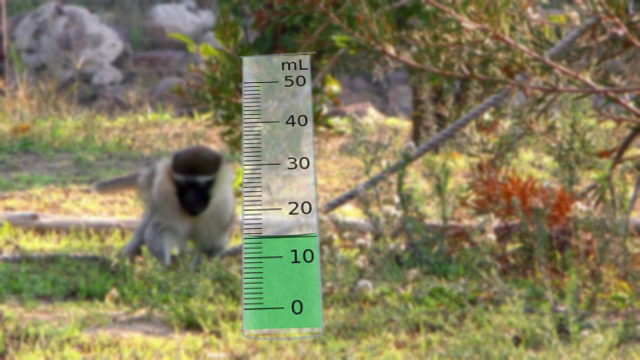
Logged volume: 14 mL
